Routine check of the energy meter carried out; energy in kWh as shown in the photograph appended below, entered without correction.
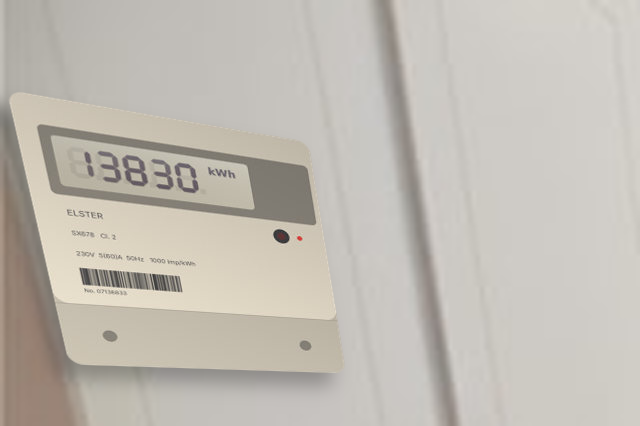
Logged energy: 13830 kWh
